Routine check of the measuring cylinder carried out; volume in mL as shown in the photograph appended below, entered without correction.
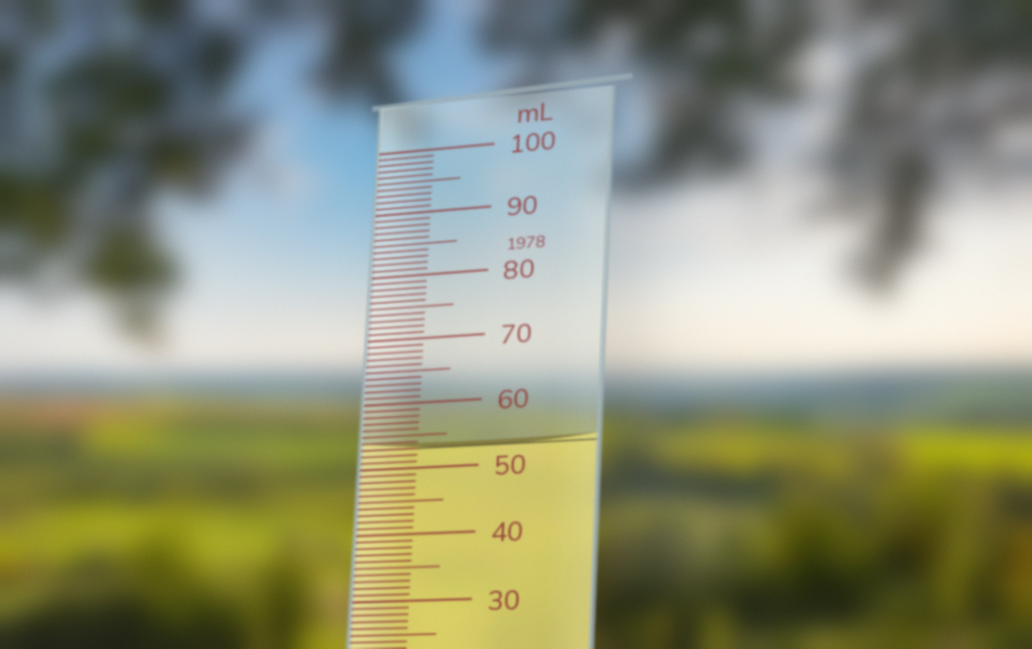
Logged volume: 53 mL
